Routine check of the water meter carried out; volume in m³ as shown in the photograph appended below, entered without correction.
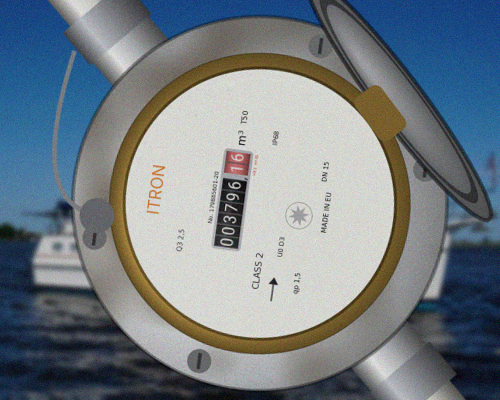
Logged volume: 3796.16 m³
